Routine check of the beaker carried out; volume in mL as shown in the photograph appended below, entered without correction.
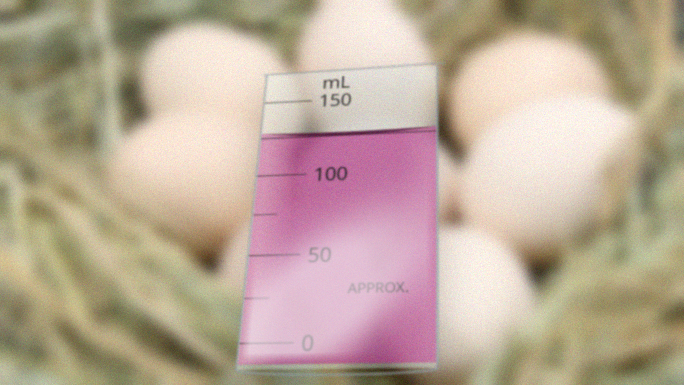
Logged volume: 125 mL
